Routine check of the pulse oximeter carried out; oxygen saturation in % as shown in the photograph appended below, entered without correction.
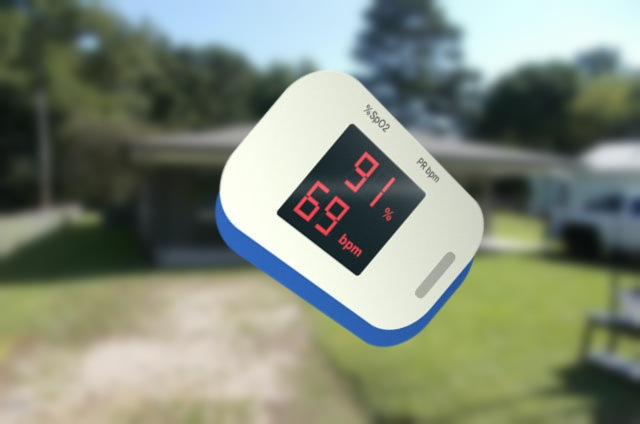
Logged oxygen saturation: 91 %
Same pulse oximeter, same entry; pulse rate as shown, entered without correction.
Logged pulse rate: 69 bpm
